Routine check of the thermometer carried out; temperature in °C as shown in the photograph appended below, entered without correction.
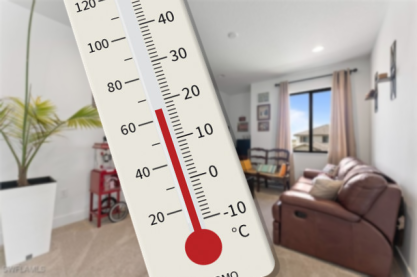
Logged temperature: 18 °C
